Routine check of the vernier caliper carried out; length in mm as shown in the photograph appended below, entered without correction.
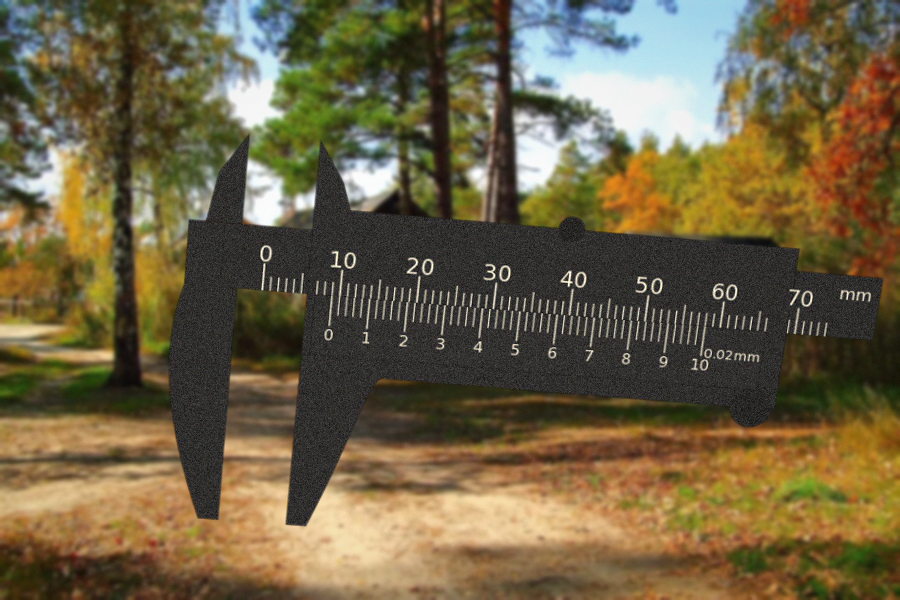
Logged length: 9.0 mm
